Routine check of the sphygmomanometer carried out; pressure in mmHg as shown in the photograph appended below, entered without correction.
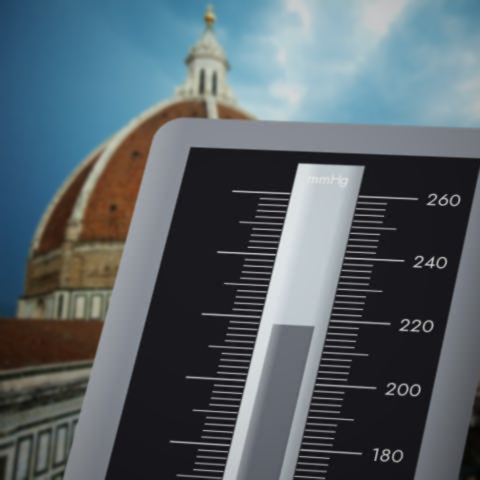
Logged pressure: 218 mmHg
